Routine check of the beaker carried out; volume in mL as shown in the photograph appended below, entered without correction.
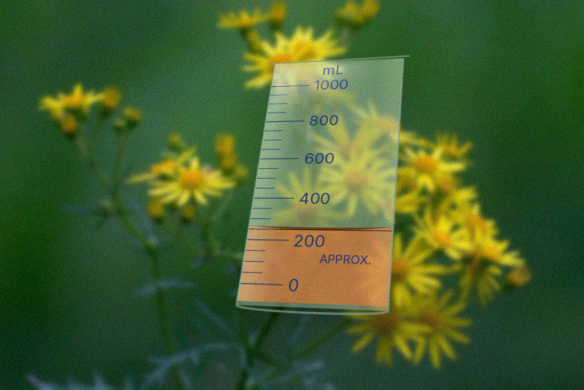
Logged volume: 250 mL
